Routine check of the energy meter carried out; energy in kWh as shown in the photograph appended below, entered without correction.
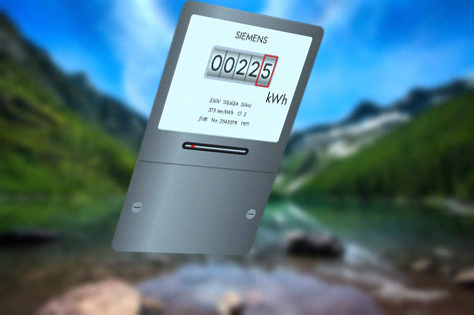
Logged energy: 22.5 kWh
